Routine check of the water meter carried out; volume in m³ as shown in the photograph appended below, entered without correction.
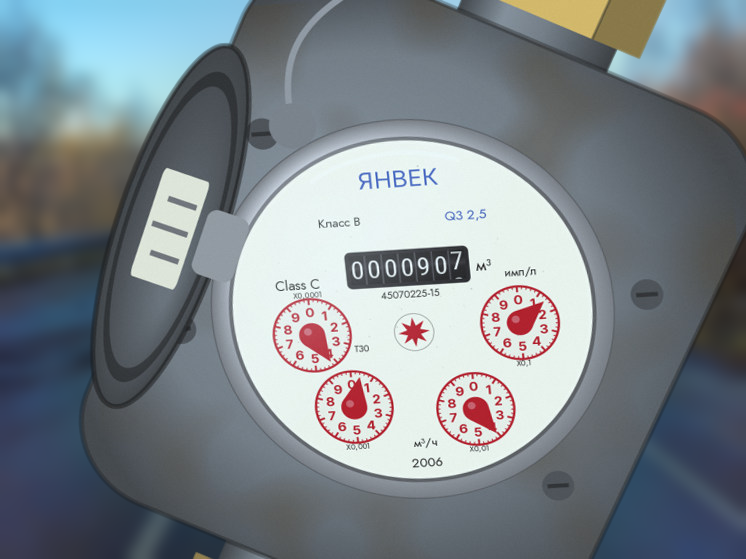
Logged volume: 907.1404 m³
